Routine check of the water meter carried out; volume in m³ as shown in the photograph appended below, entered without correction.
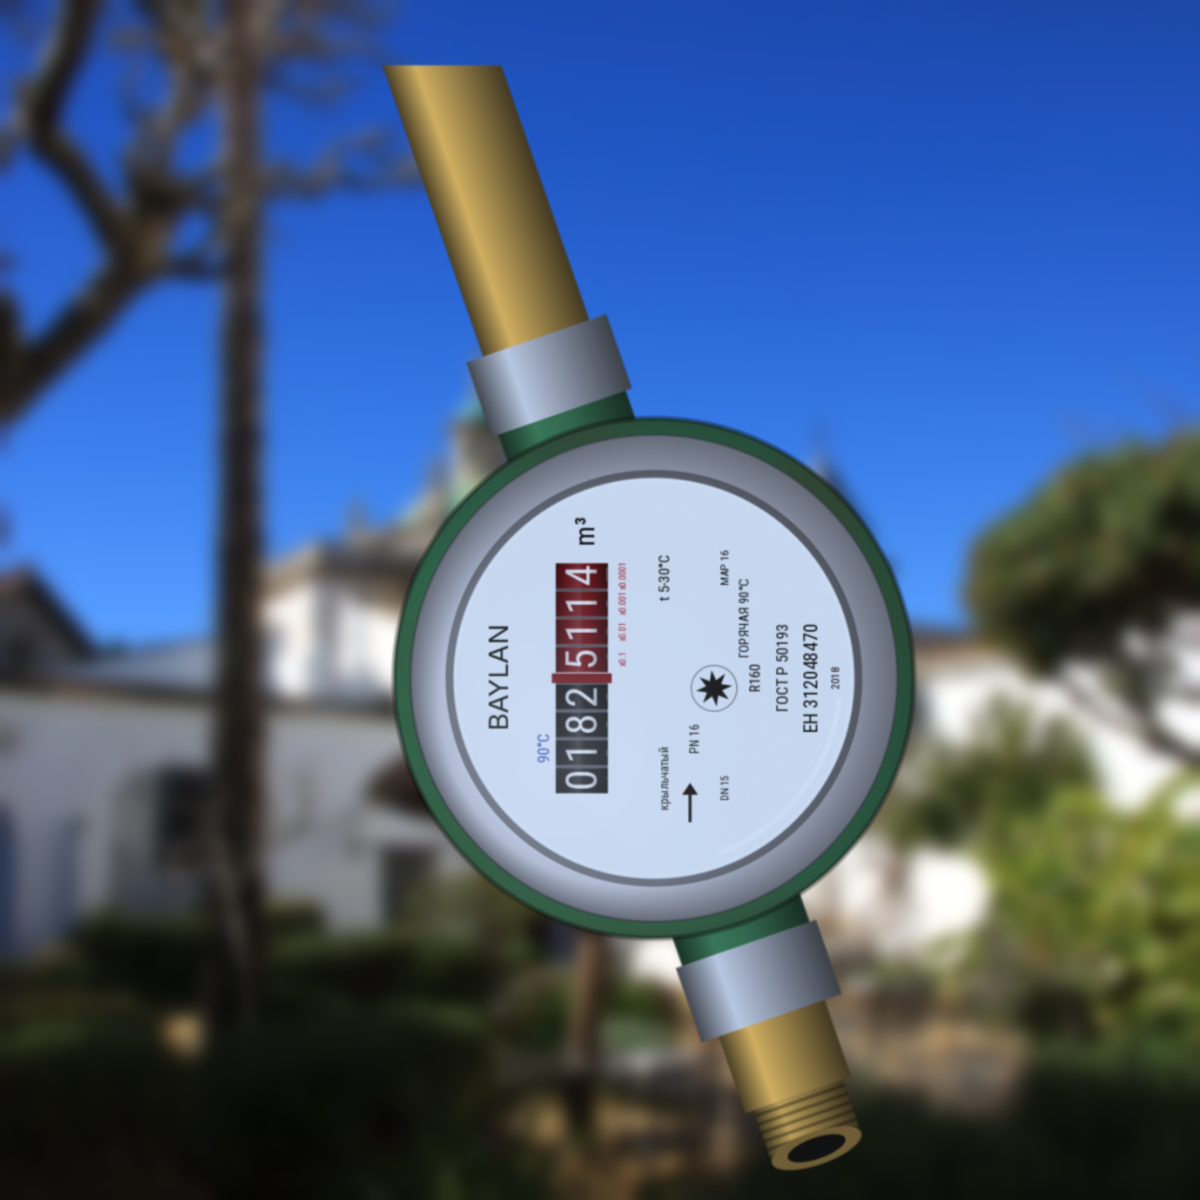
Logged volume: 182.5114 m³
